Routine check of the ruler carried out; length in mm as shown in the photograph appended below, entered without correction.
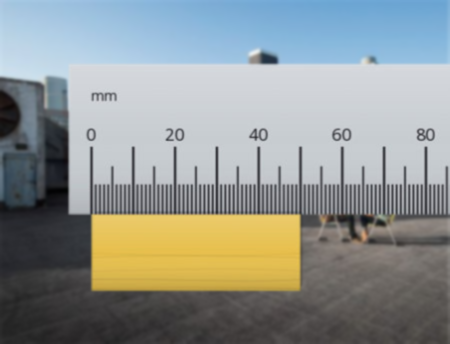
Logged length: 50 mm
